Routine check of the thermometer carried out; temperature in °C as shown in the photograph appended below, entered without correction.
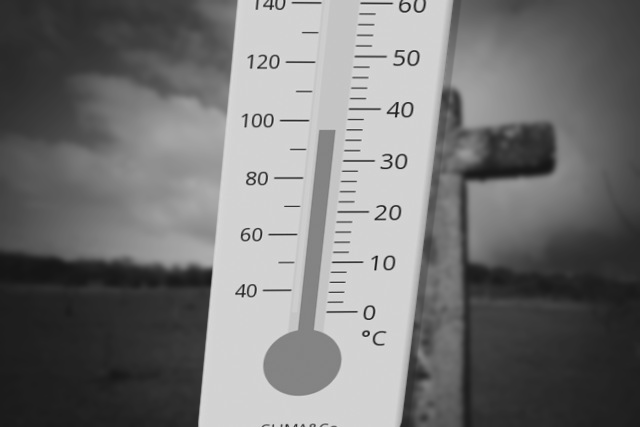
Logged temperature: 36 °C
